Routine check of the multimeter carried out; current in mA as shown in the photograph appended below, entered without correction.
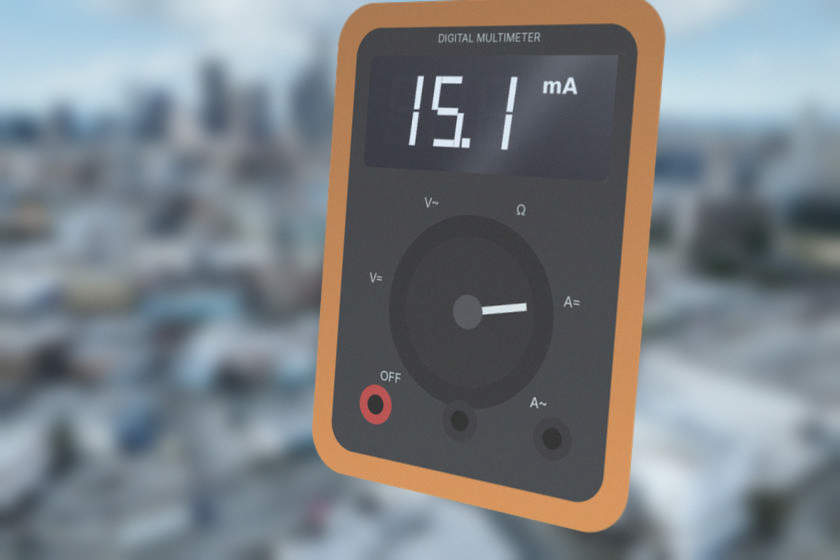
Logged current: 15.1 mA
